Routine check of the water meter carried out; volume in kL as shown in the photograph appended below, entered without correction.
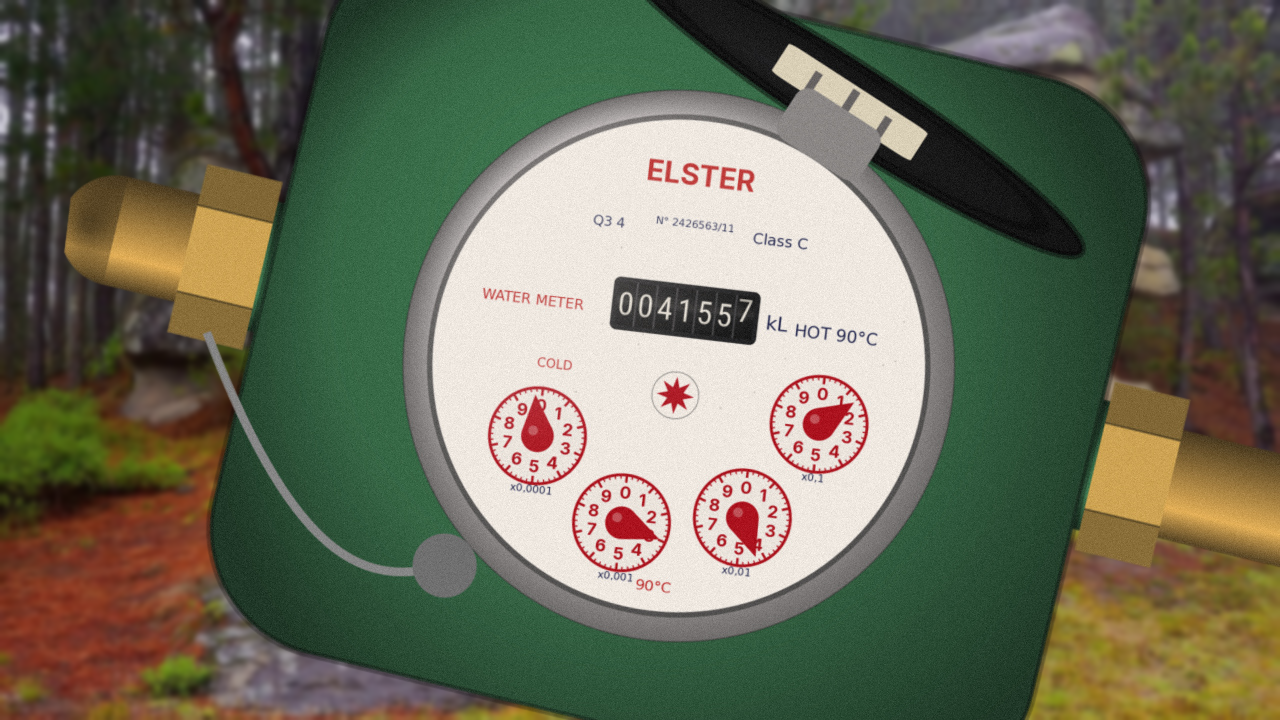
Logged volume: 41557.1429 kL
